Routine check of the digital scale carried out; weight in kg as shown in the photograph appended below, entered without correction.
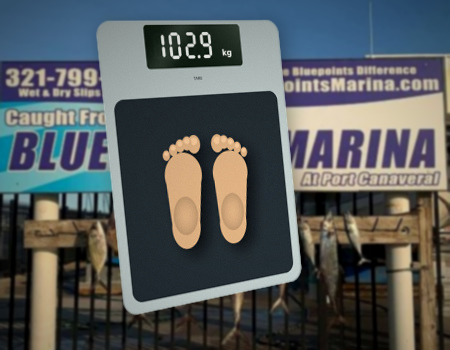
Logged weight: 102.9 kg
